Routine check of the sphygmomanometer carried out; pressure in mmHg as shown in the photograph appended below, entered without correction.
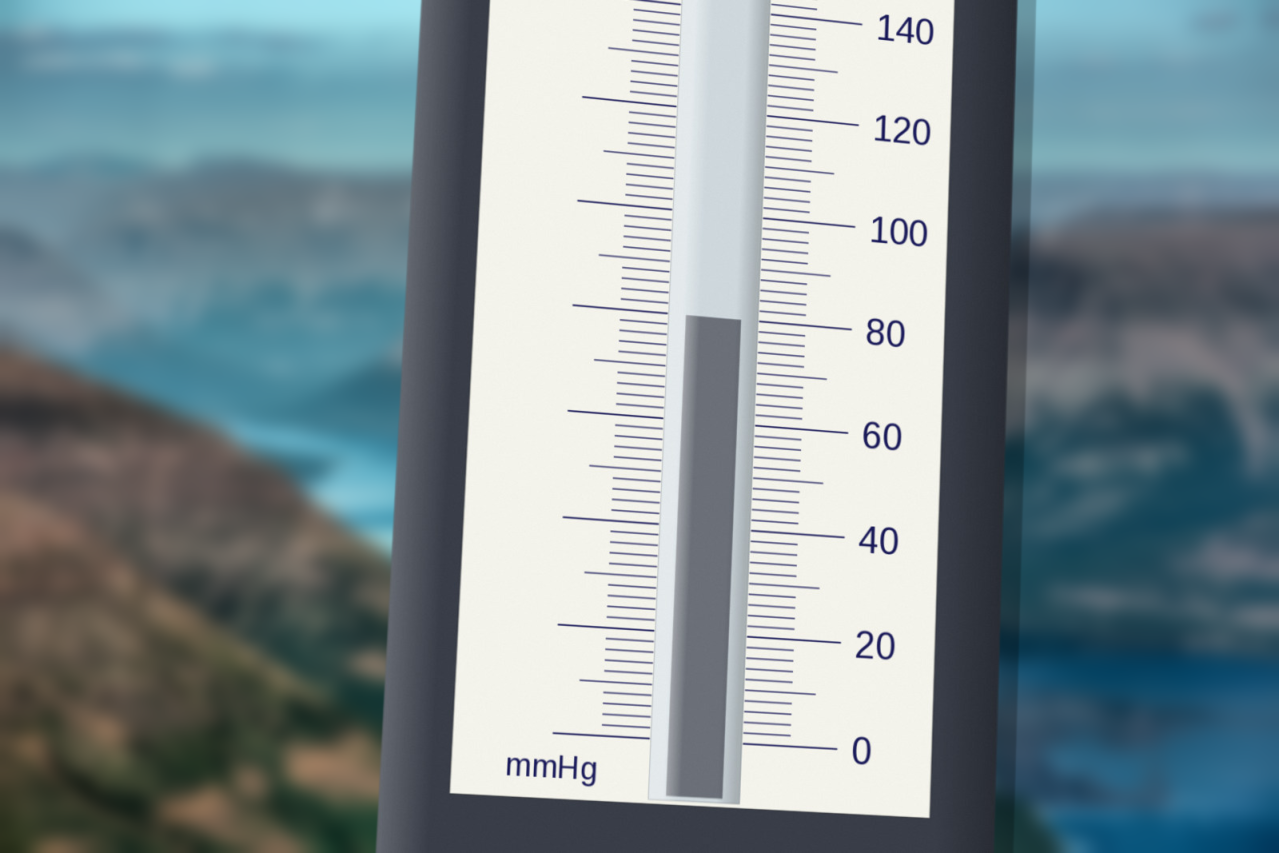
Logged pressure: 80 mmHg
